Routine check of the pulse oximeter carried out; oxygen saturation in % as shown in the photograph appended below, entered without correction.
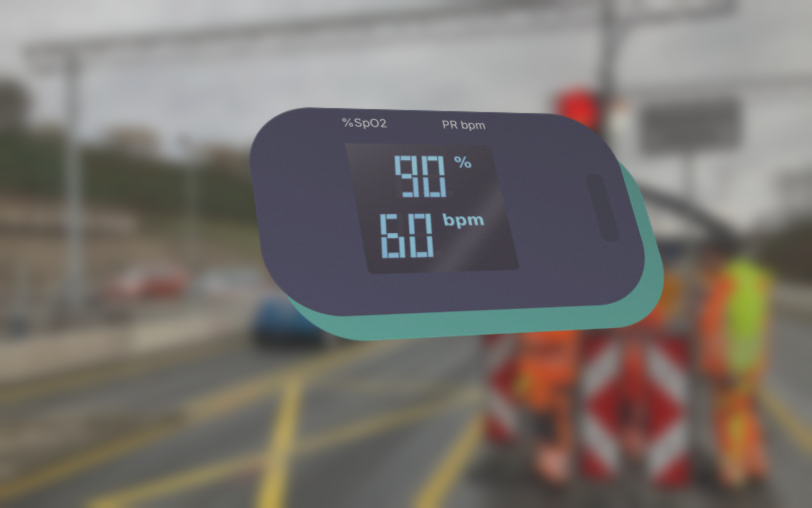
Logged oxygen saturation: 90 %
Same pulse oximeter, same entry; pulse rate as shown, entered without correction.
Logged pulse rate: 60 bpm
